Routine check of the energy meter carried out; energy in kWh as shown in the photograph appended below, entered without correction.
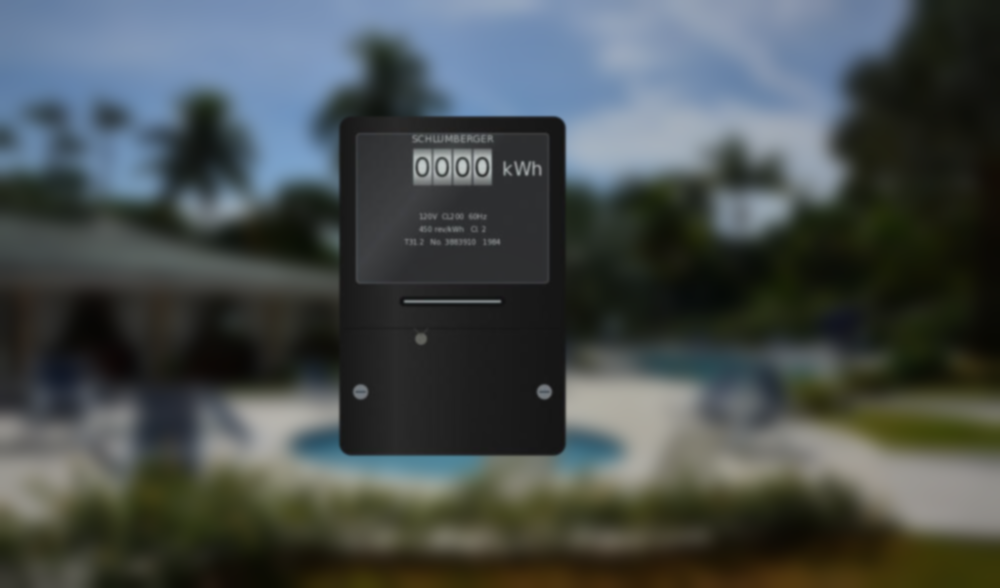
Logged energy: 0 kWh
